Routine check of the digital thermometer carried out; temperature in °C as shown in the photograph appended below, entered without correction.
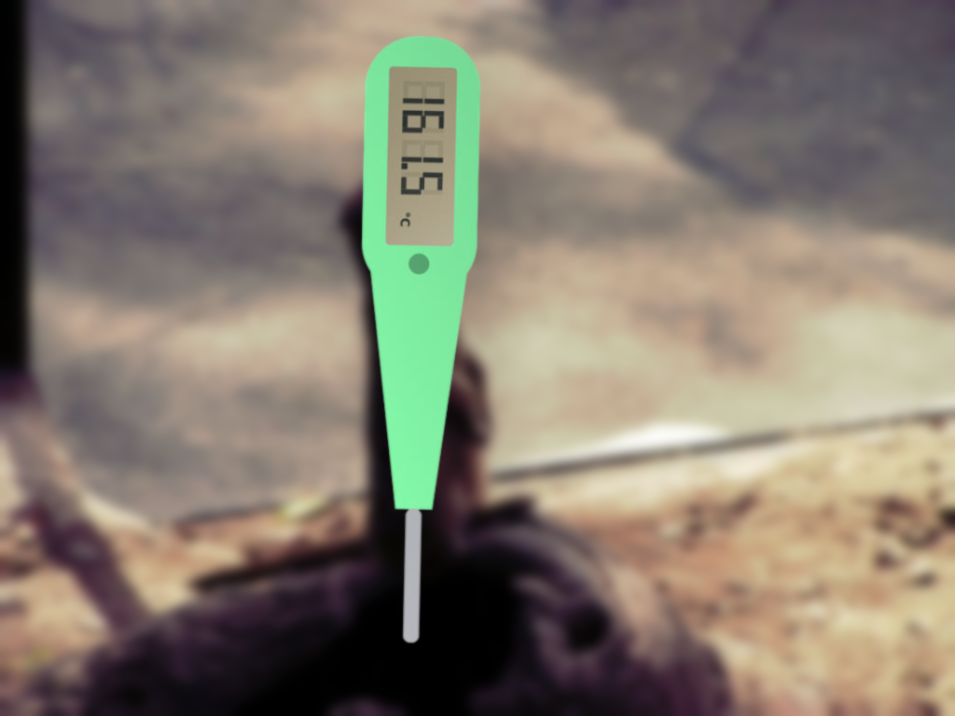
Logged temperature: 161.5 °C
